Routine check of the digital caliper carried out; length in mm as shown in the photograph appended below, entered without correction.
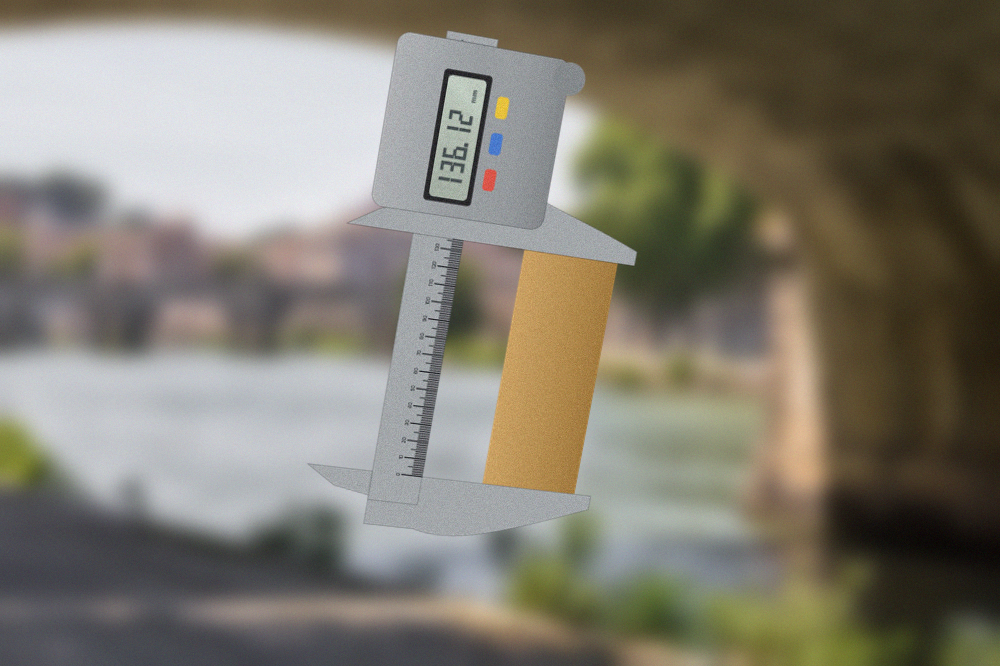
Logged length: 136.12 mm
